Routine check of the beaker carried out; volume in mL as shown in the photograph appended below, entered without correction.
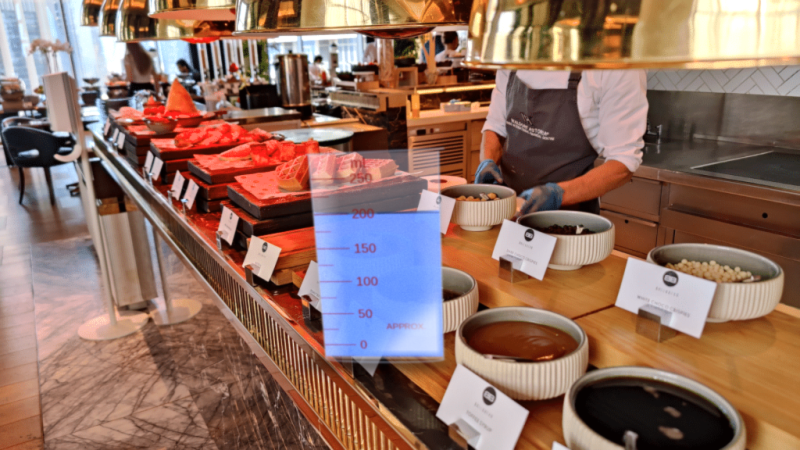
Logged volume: 200 mL
